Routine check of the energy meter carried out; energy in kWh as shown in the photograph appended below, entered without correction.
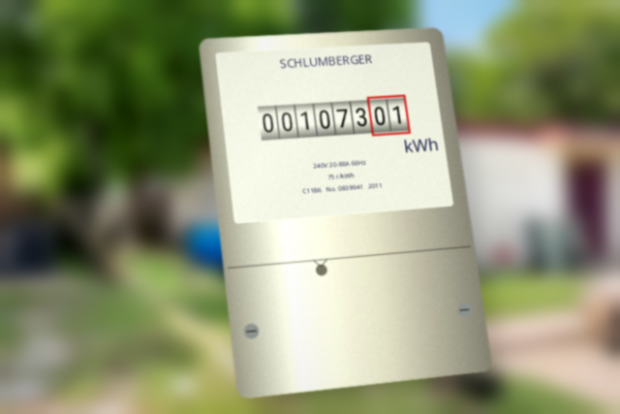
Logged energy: 1073.01 kWh
